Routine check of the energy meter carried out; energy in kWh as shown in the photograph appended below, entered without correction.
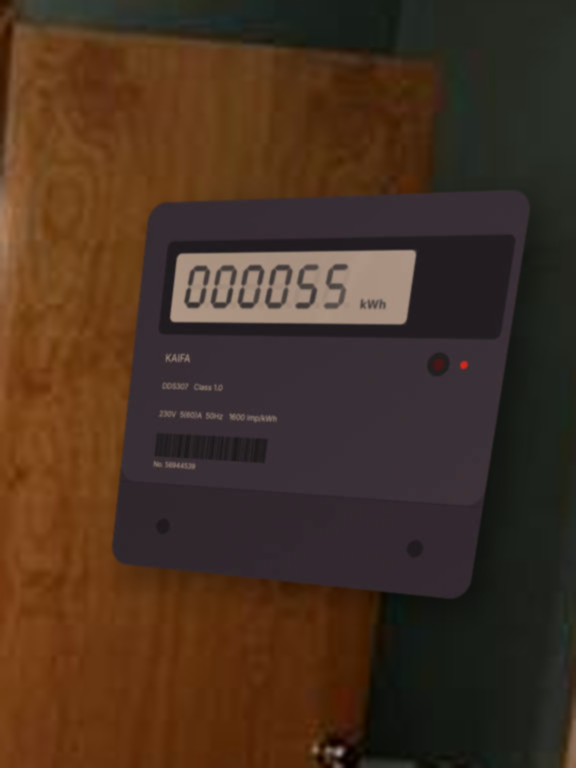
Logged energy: 55 kWh
